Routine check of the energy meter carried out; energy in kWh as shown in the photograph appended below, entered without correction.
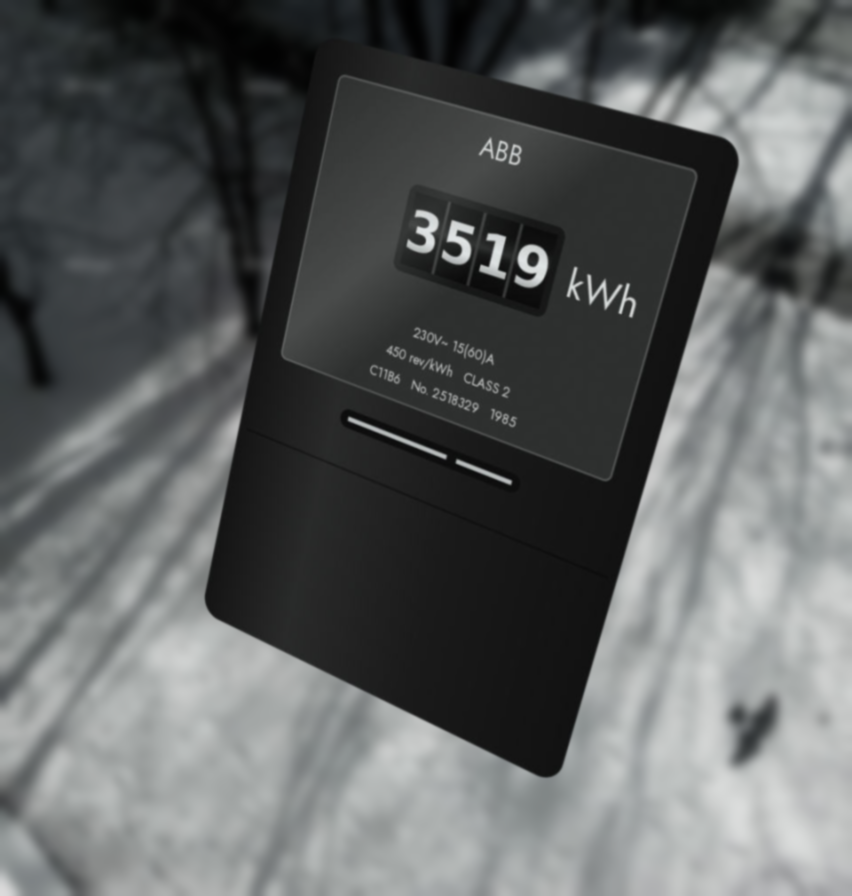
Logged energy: 3519 kWh
